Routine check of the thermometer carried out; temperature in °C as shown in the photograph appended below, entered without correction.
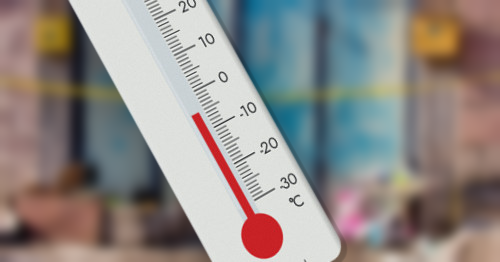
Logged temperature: -5 °C
